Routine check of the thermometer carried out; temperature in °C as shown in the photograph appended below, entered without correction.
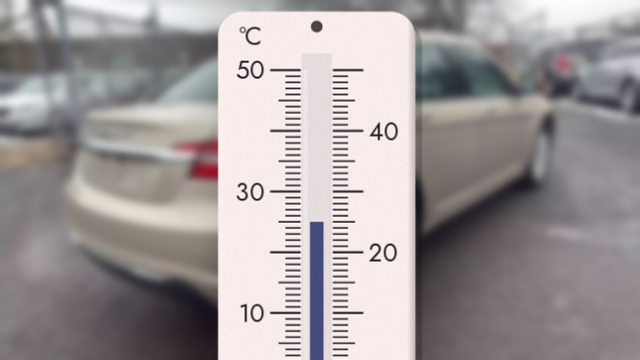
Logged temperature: 25 °C
